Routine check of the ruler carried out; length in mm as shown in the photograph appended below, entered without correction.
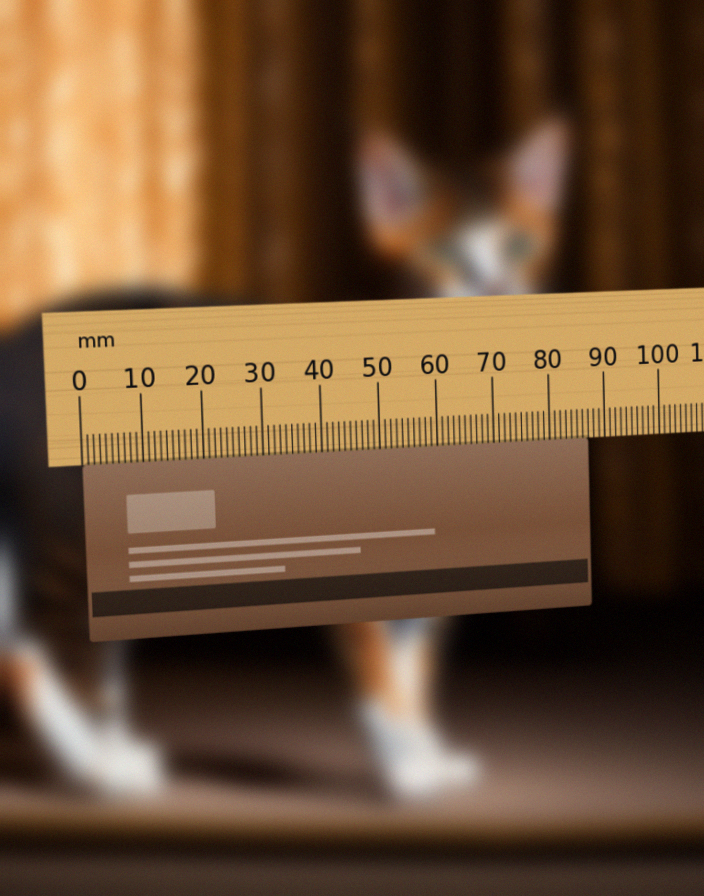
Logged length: 87 mm
